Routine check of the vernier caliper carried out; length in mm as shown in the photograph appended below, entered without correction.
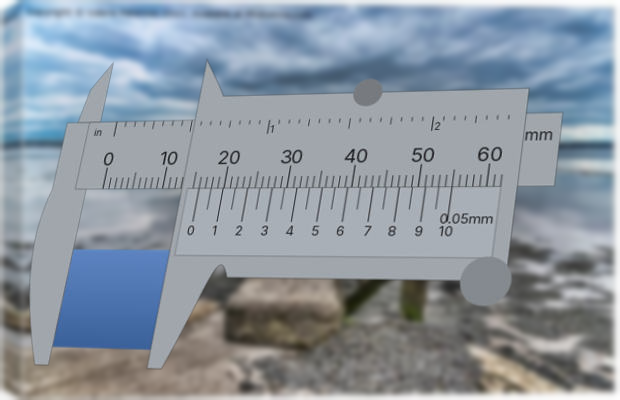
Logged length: 16.0 mm
